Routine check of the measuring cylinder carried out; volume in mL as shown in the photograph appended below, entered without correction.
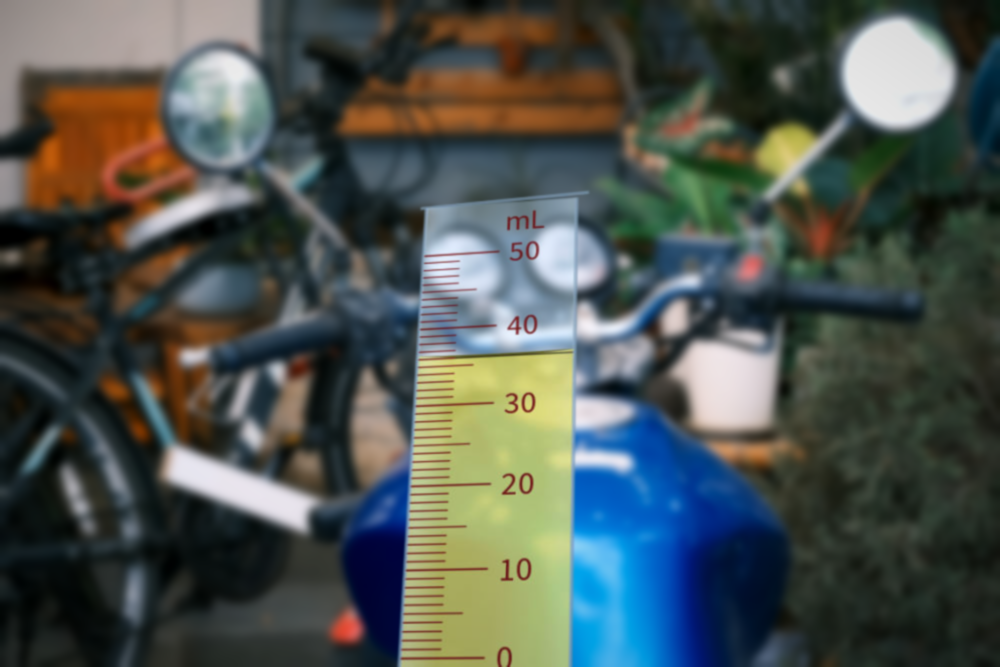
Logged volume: 36 mL
